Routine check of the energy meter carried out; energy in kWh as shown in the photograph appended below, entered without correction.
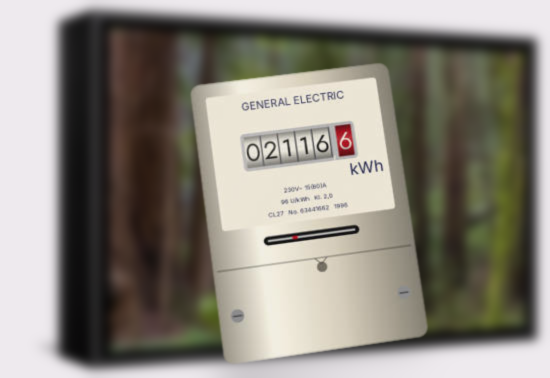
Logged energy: 2116.6 kWh
